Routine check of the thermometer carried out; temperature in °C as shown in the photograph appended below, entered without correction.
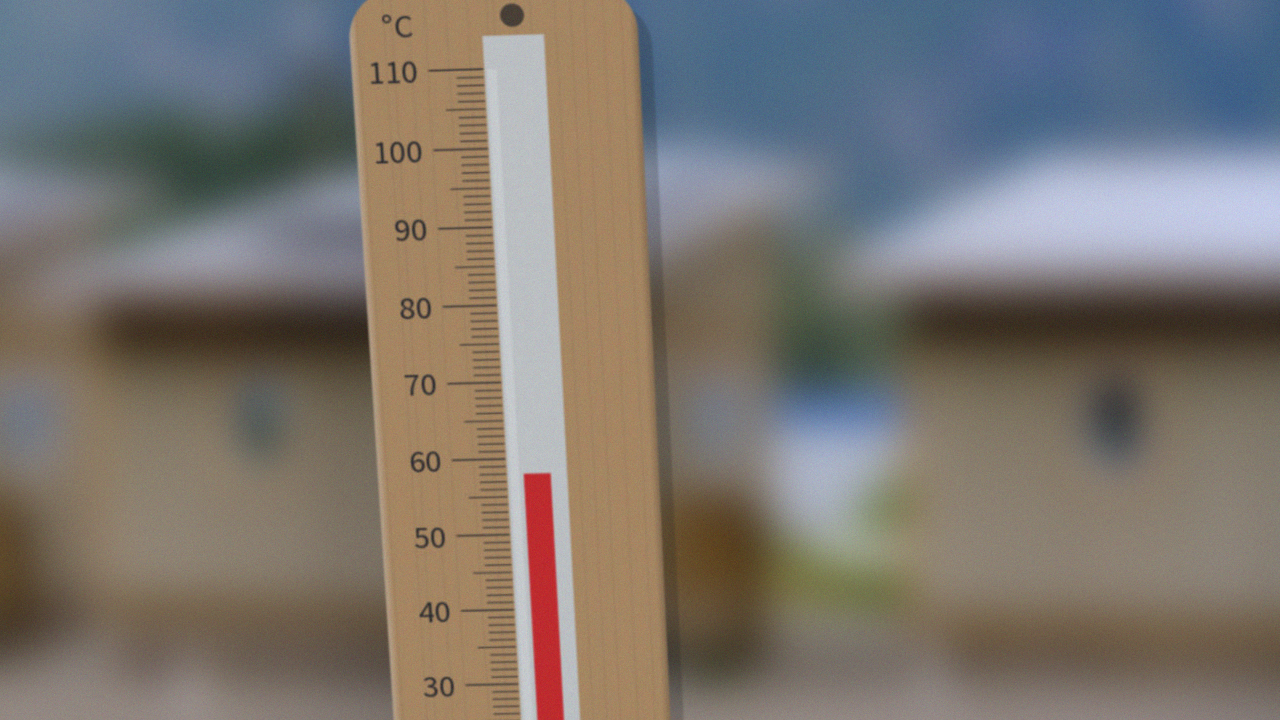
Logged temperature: 58 °C
